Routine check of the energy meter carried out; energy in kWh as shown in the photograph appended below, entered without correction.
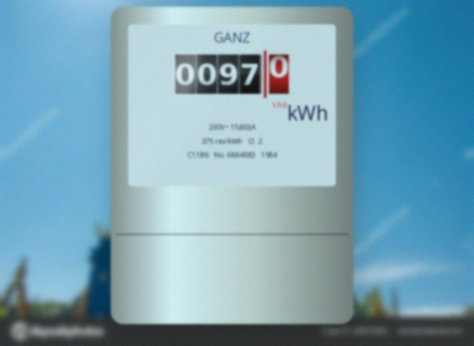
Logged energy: 97.0 kWh
